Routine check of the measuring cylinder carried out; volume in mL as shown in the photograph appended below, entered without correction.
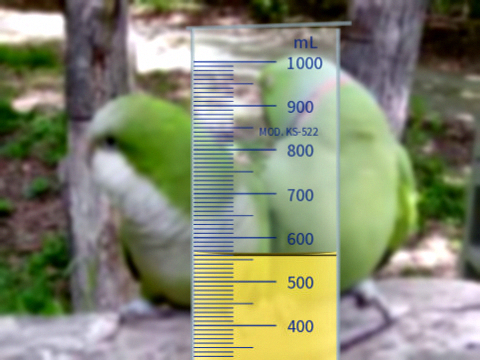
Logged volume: 560 mL
